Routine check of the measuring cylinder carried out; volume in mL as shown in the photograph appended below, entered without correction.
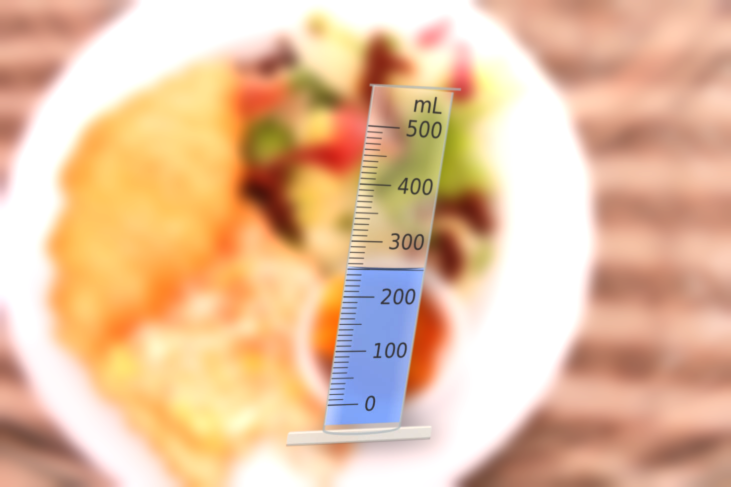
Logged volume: 250 mL
